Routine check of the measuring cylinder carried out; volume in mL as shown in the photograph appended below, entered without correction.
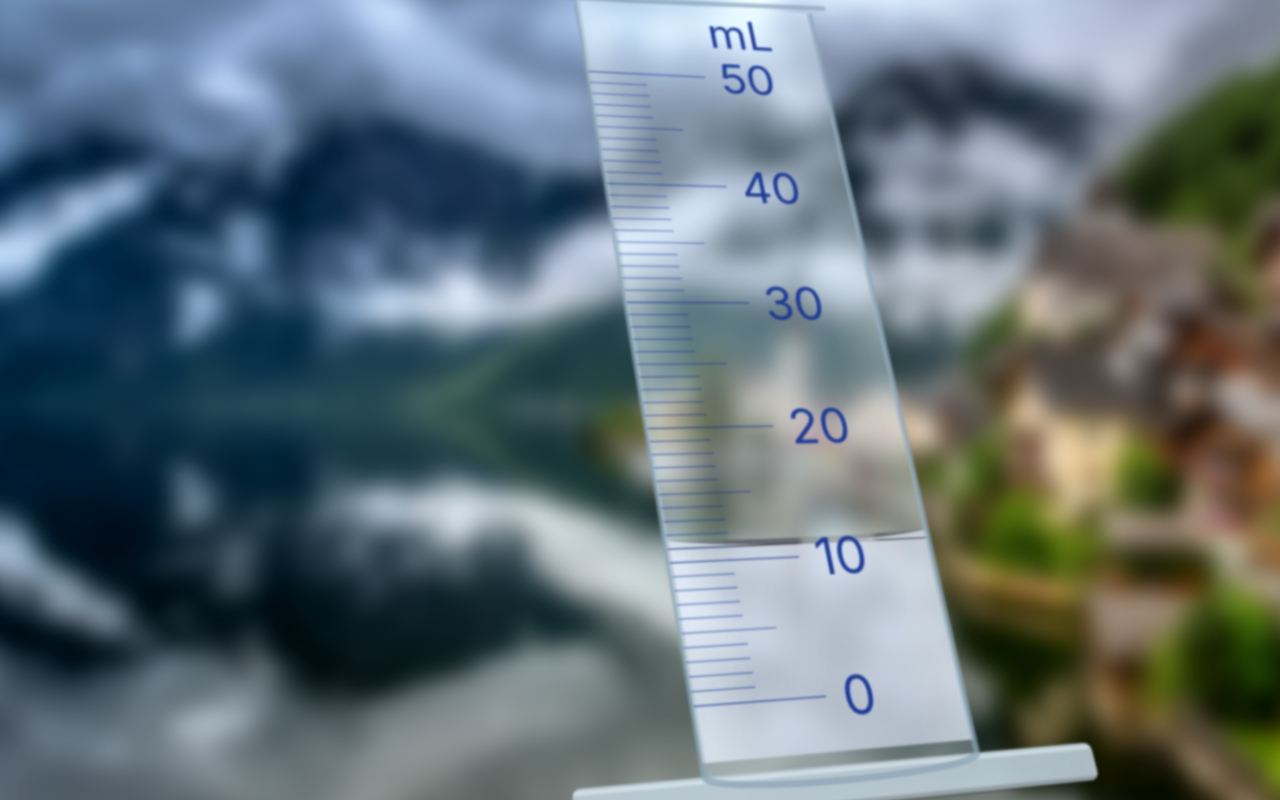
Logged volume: 11 mL
